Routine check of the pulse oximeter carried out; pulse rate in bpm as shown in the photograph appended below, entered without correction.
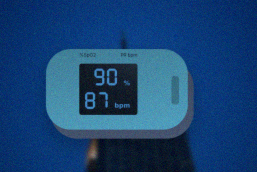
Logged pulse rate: 87 bpm
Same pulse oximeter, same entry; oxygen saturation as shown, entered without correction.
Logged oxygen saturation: 90 %
